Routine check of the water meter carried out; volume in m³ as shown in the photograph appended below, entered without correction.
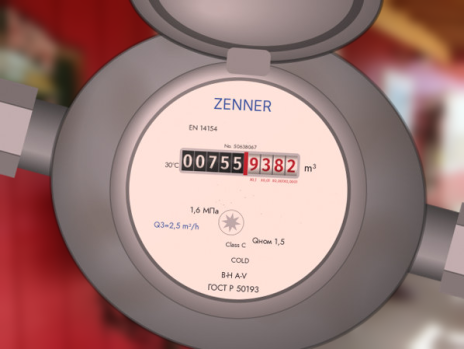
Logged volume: 755.9382 m³
